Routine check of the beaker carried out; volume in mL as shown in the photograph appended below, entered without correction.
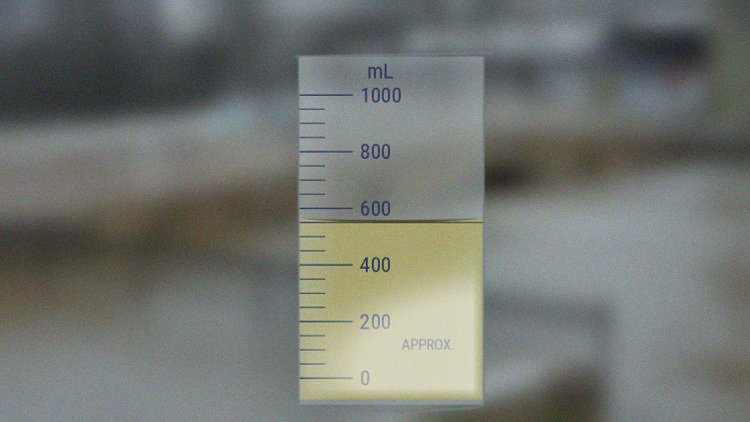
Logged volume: 550 mL
